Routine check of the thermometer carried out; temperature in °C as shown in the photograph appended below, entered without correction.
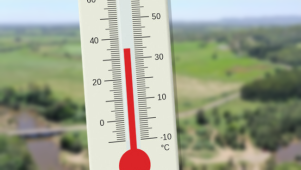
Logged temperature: 35 °C
